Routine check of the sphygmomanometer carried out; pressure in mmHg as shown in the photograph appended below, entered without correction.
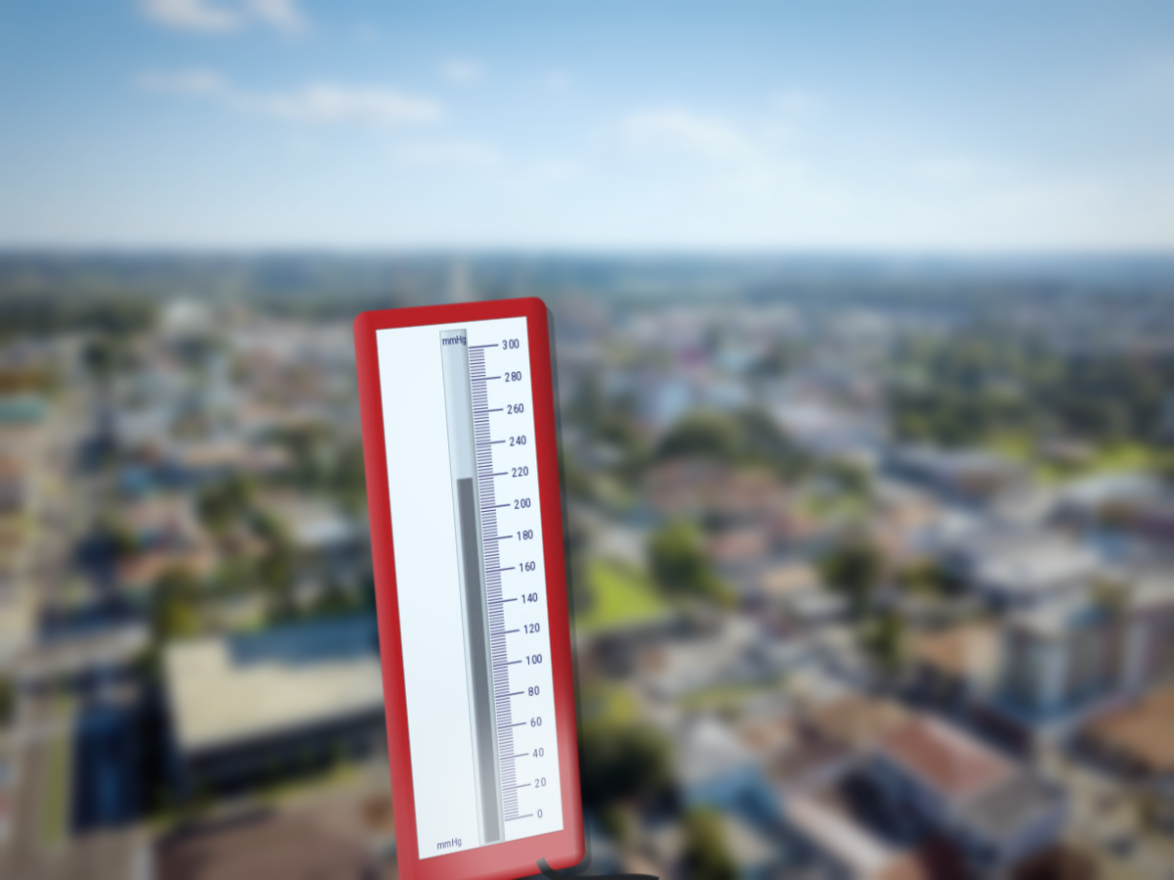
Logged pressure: 220 mmHg
